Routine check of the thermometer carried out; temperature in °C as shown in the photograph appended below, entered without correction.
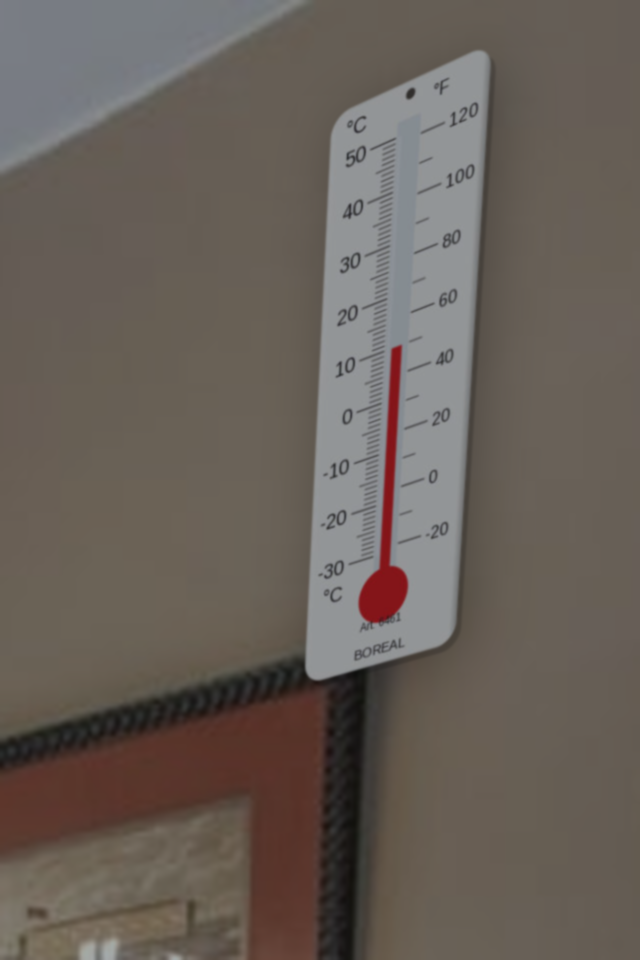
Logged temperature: 10 °C
